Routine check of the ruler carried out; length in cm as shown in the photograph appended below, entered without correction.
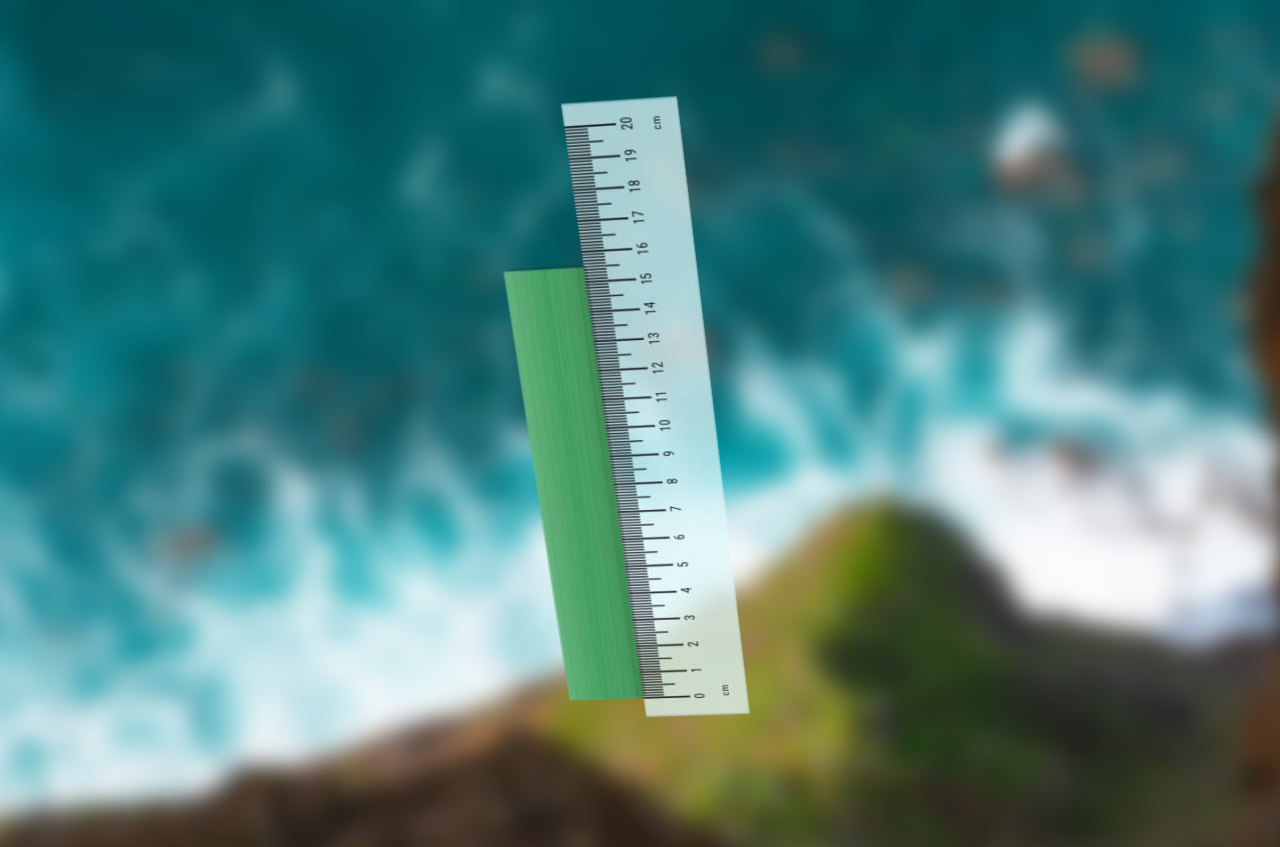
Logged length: 15.5 cm
